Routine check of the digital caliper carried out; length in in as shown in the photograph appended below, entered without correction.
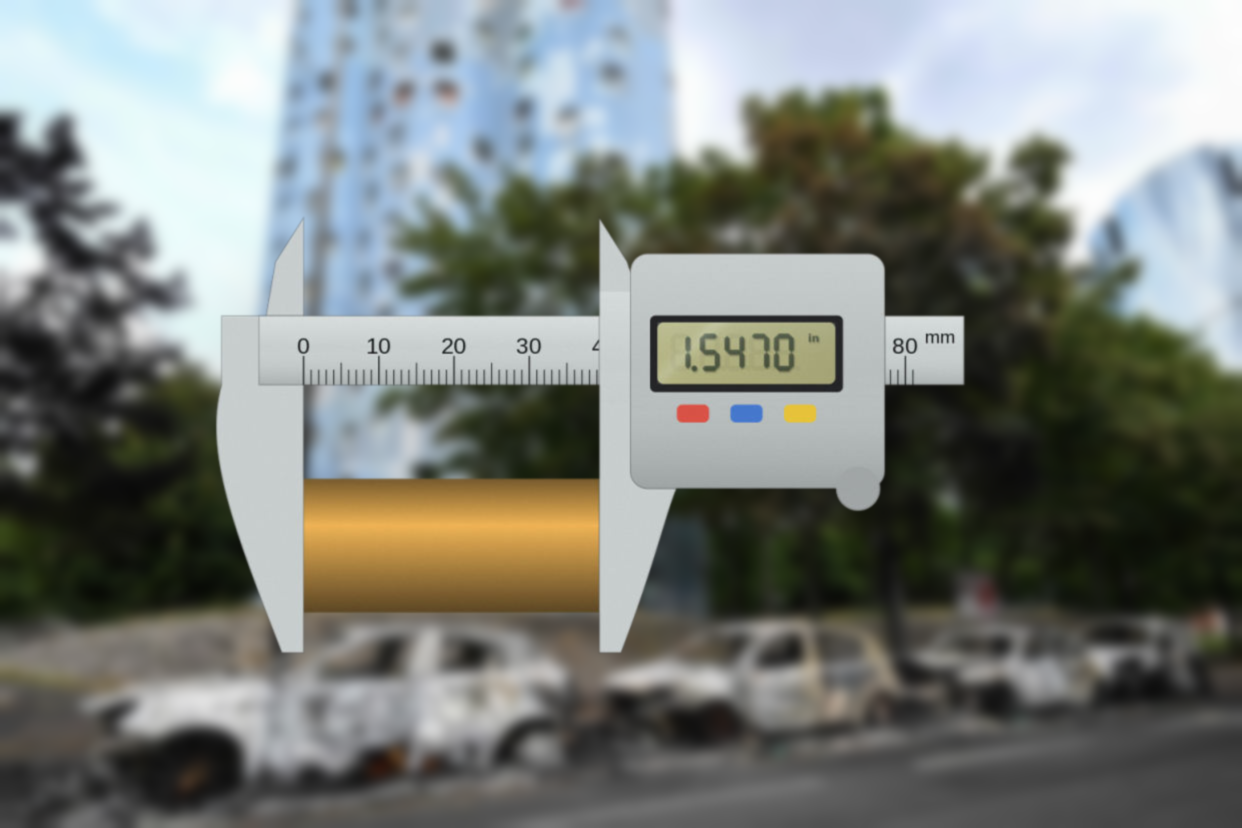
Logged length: 1.5470 in
